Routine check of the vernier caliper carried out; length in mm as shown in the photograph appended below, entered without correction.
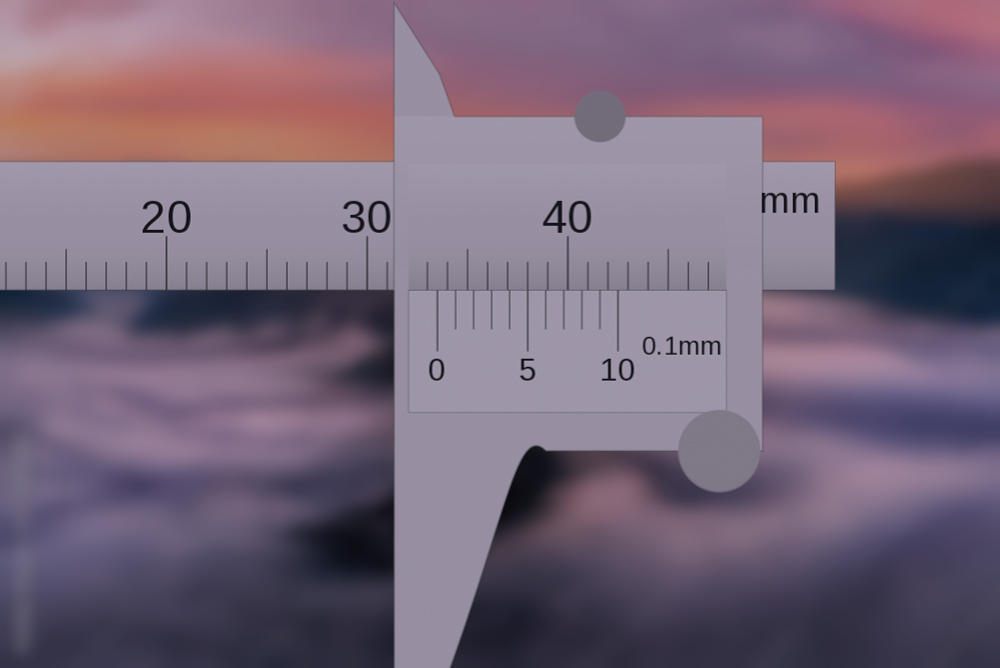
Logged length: 33.5 mm
